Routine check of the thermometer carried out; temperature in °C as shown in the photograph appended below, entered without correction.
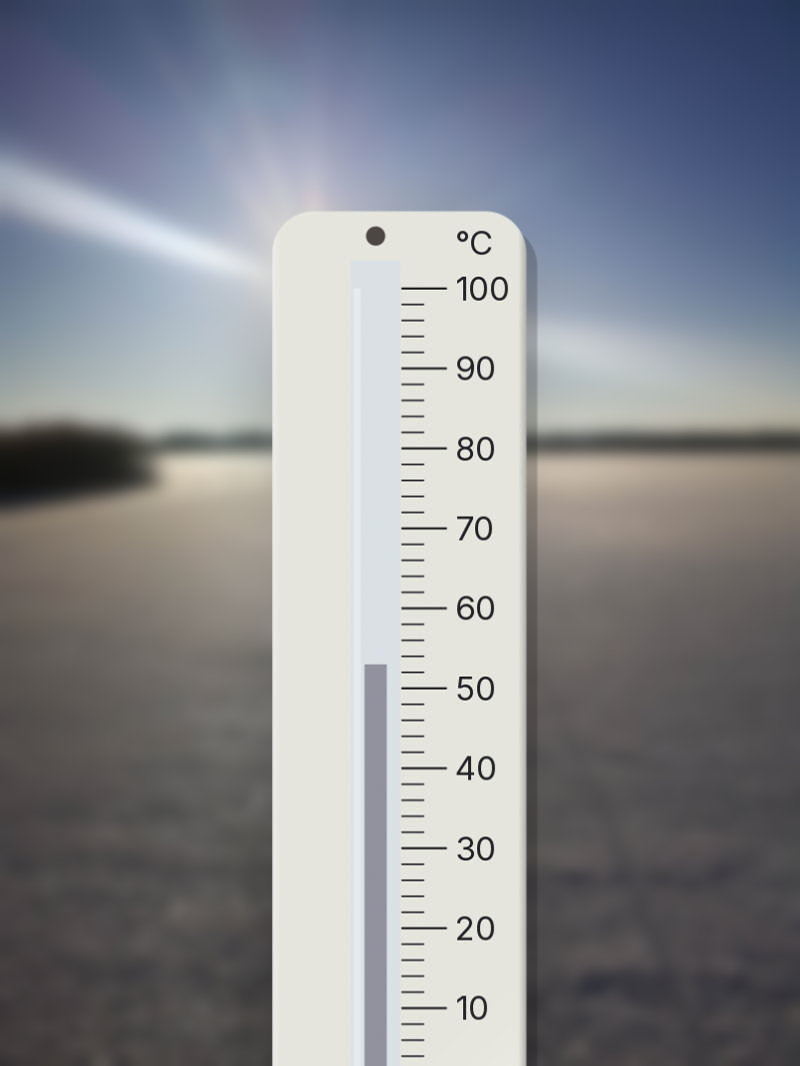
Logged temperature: 53 °C
